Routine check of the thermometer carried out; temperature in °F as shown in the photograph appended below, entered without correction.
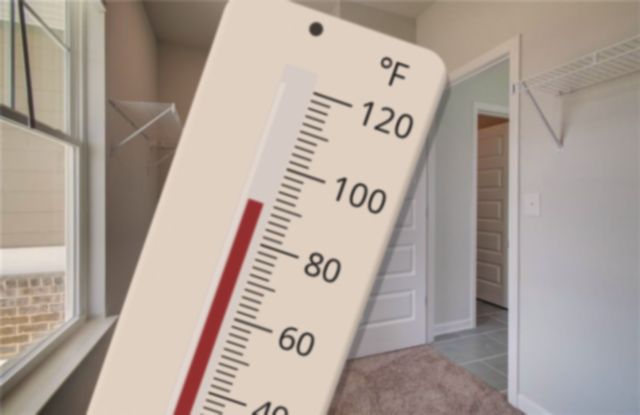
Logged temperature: 90 °F
